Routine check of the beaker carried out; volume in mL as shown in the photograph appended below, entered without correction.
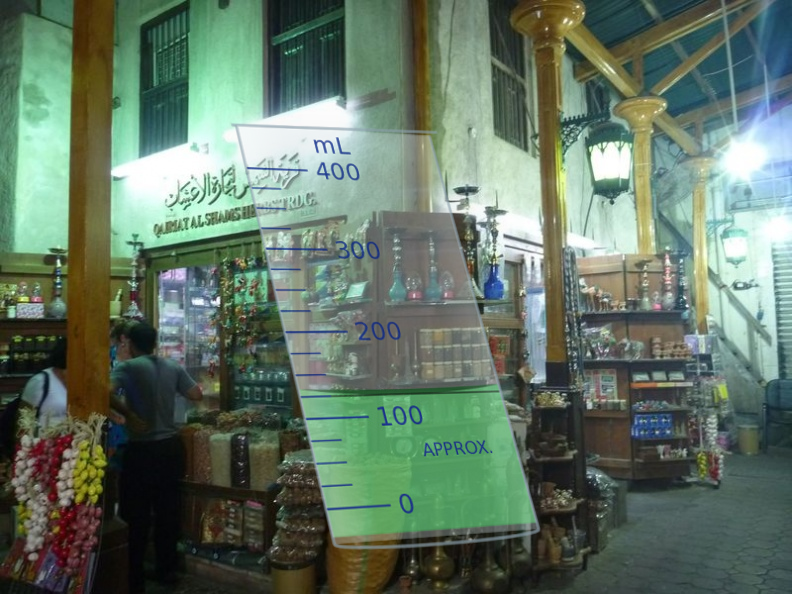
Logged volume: 125 mL
